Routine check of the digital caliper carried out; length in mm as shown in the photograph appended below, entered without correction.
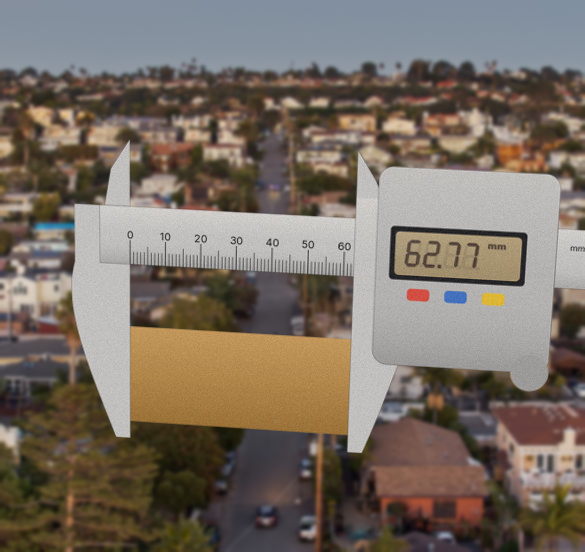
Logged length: 62.77 mm
